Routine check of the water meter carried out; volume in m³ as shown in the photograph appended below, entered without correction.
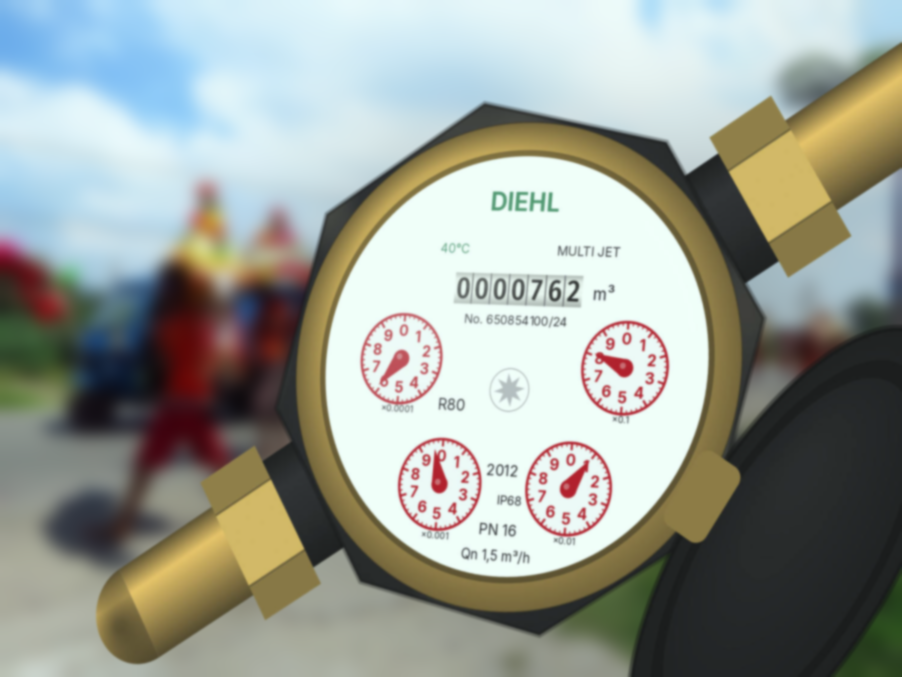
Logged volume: 762.8096 m³
